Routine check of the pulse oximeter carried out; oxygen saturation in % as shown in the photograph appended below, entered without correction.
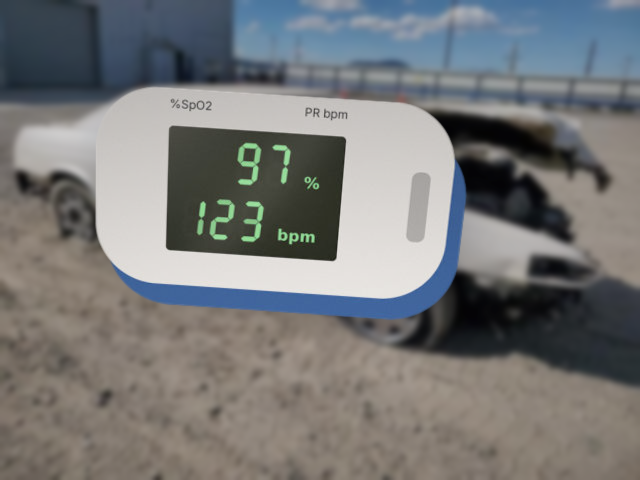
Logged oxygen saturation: 97 %
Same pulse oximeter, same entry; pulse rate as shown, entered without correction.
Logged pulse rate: 123 bpm
